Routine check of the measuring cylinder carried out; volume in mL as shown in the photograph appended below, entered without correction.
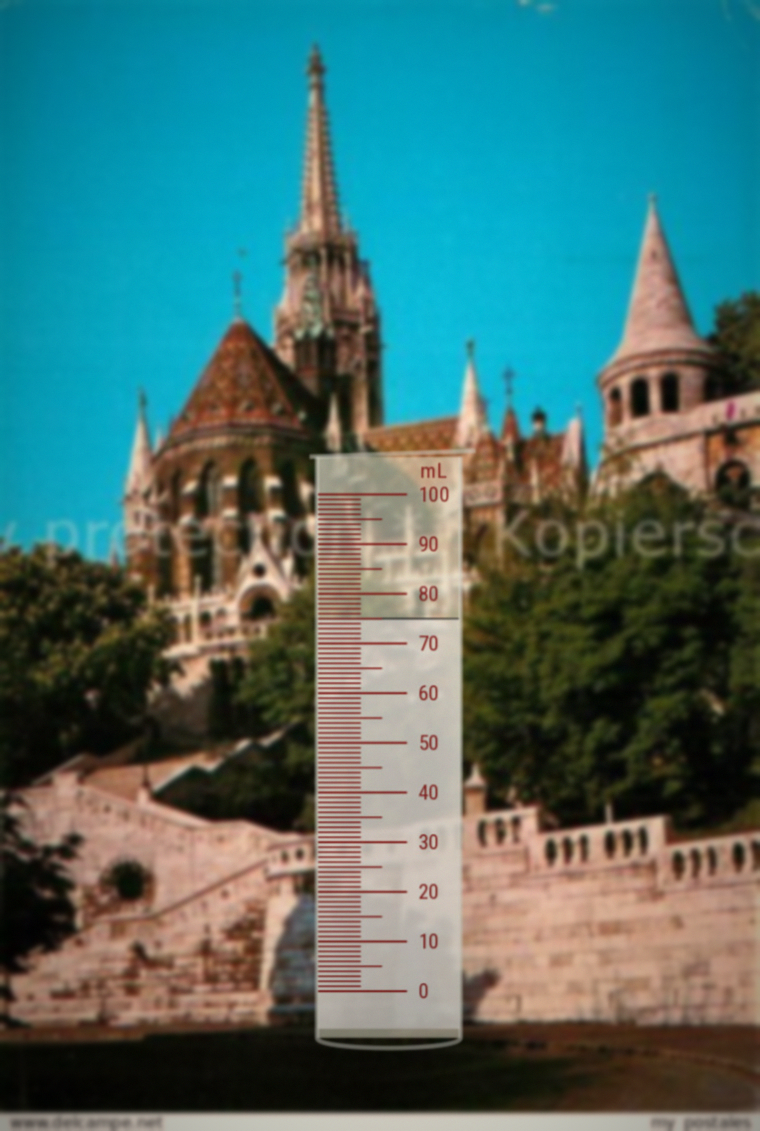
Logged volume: 75 mL
